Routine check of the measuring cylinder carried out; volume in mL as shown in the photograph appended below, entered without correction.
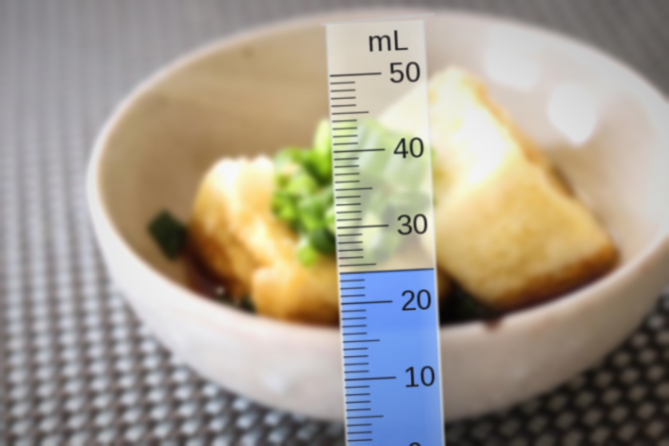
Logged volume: 24 mL
